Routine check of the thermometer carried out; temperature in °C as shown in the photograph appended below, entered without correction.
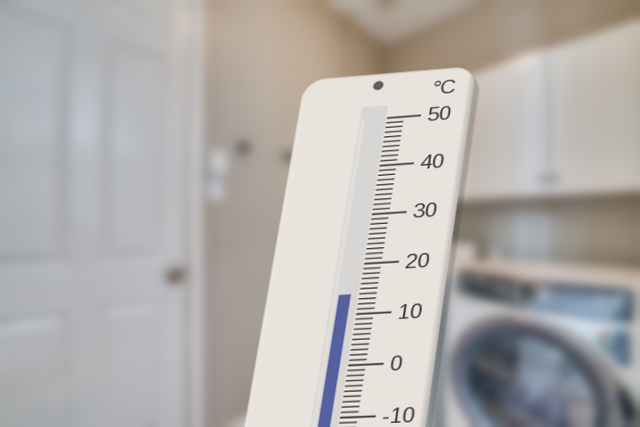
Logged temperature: 14 °C
